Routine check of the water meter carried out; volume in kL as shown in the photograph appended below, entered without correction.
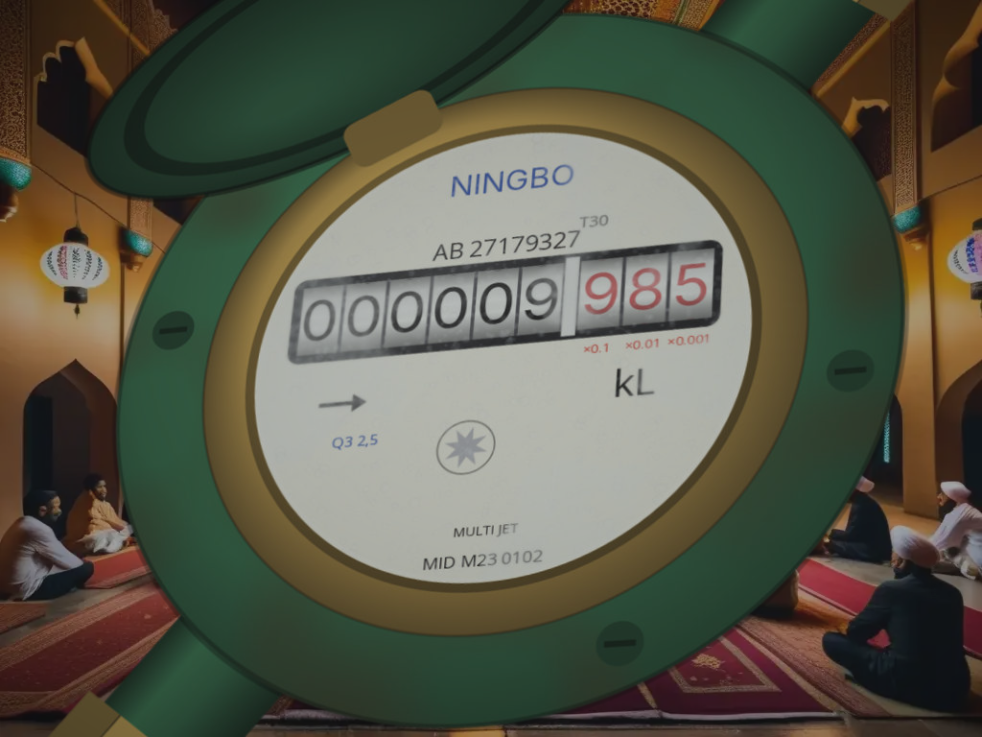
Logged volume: 9.985 kL
